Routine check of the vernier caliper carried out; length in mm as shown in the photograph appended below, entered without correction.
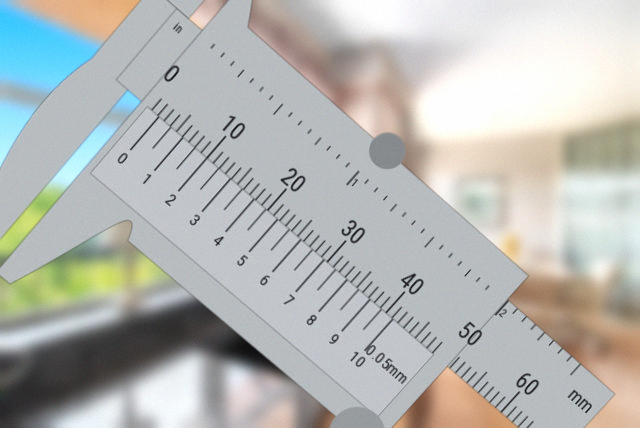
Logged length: 2.2 mm
